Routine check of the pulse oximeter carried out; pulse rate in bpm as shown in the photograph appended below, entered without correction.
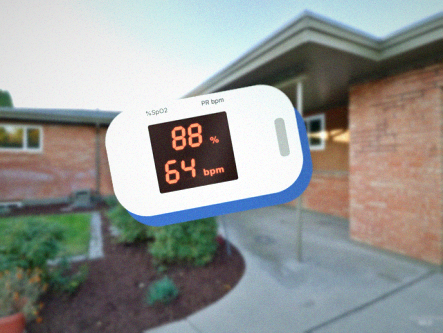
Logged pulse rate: 64 bpm
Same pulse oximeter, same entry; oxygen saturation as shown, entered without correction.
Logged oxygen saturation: 88 %
